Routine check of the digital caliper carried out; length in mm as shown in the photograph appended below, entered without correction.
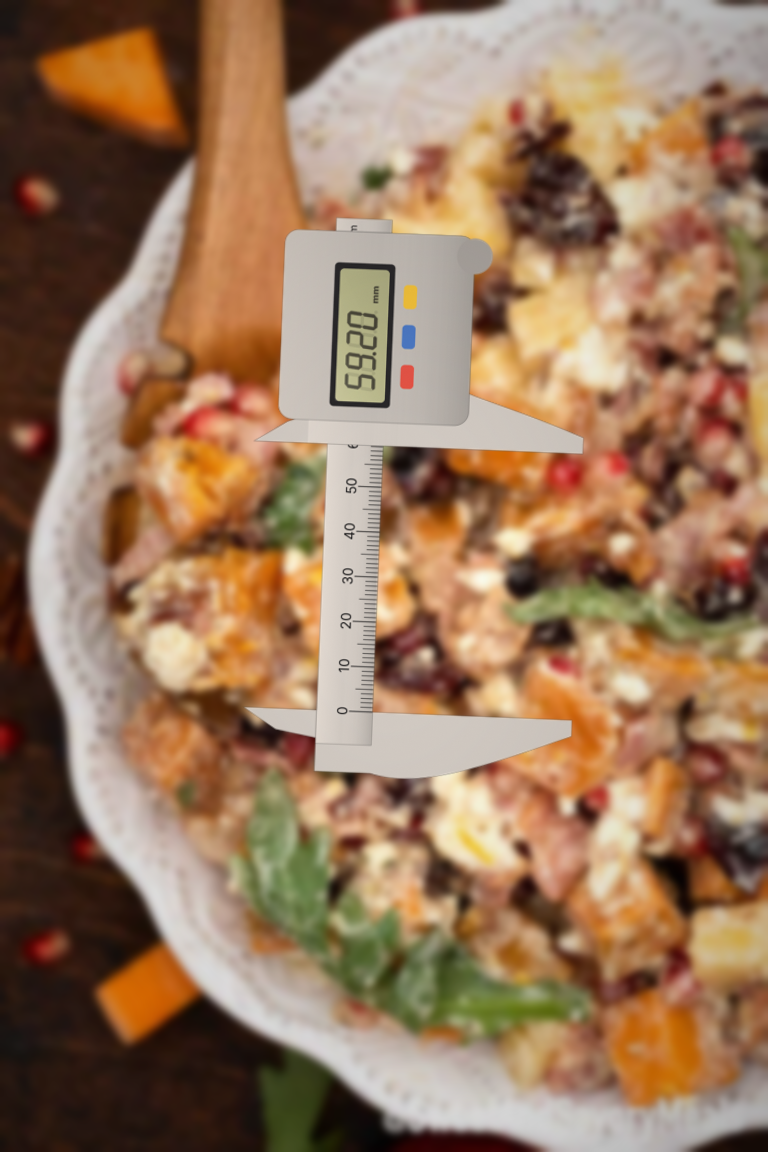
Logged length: 59.20 mm
